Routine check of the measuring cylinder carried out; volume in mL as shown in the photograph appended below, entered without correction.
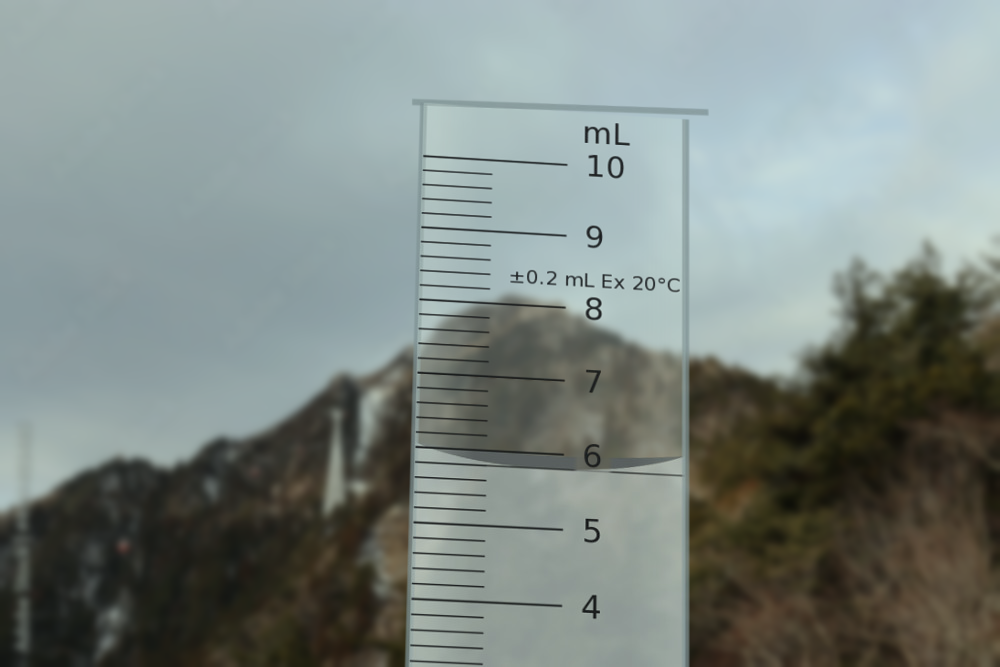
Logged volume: 5.8 mL
